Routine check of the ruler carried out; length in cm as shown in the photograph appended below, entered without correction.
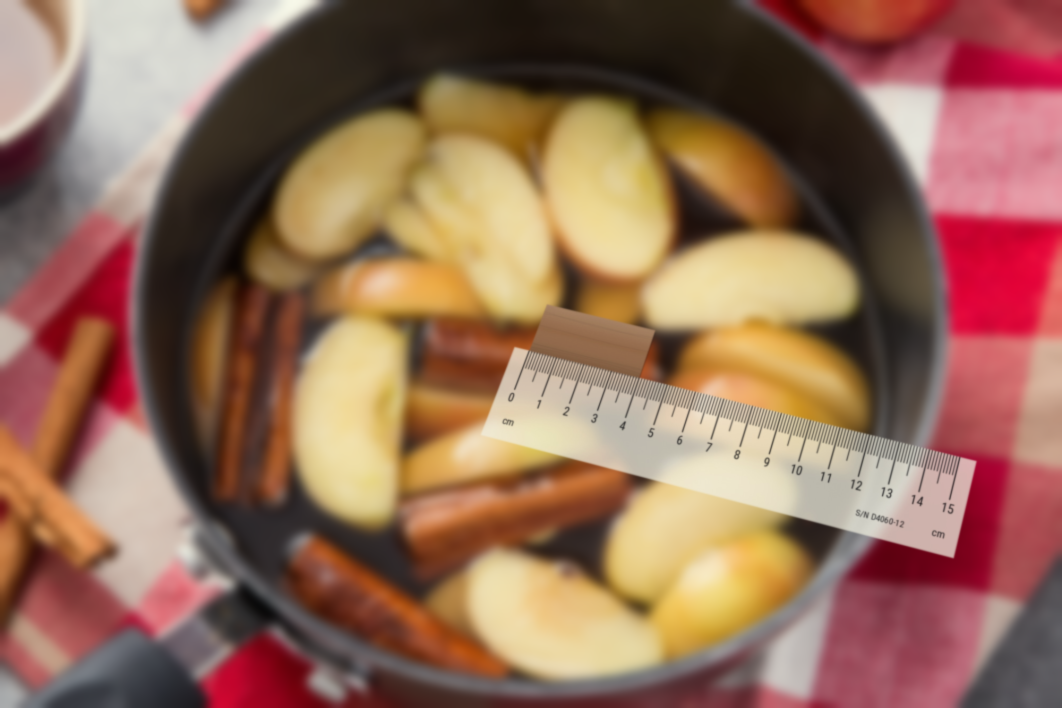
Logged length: 4 cm
